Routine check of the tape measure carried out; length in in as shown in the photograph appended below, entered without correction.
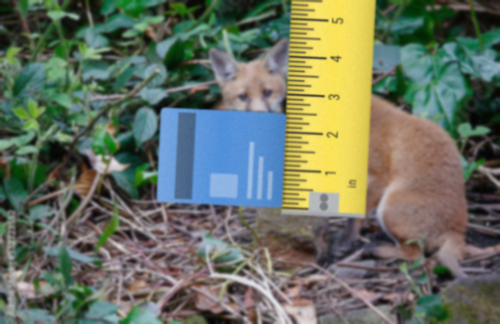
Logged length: 2.5 in
